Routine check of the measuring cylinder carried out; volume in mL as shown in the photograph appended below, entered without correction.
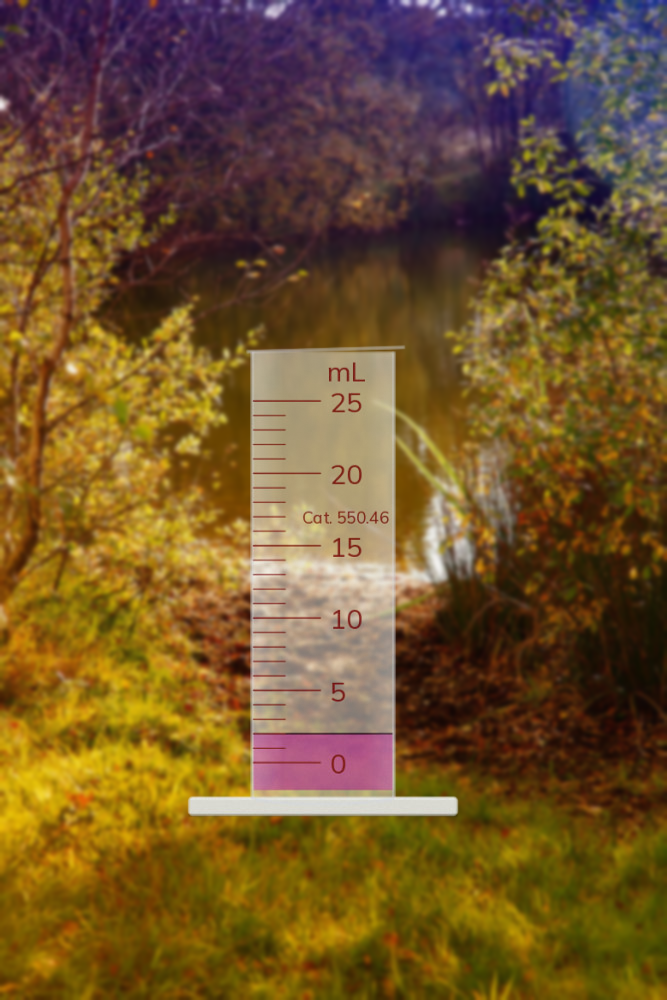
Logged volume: 2 mL
